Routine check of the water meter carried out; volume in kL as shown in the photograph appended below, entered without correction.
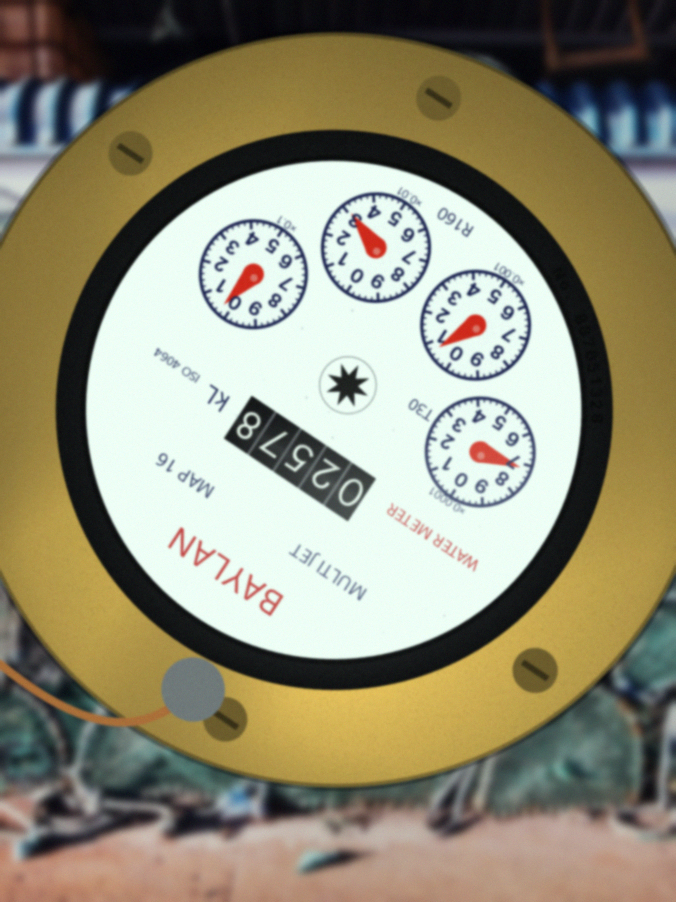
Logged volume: 2578.0307 kL
